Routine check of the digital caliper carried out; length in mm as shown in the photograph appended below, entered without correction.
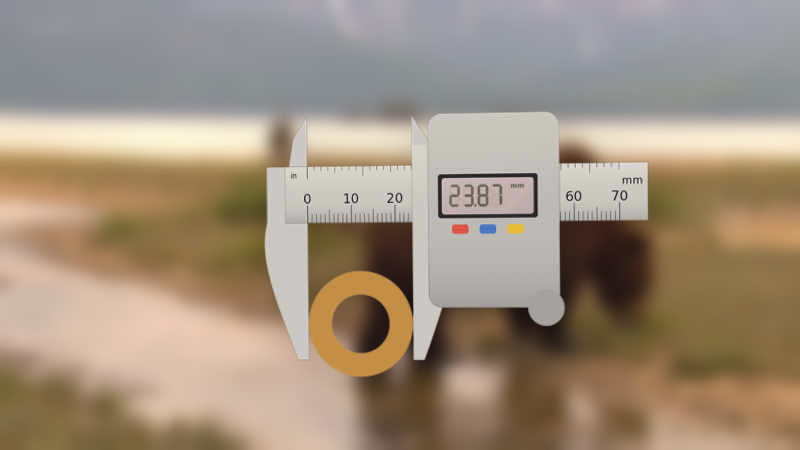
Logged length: 23.87 mm
